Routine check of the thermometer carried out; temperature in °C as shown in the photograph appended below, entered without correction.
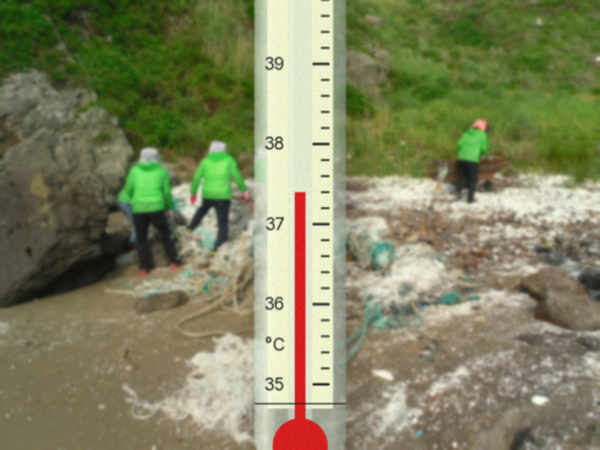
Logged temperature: 37.4 °C
